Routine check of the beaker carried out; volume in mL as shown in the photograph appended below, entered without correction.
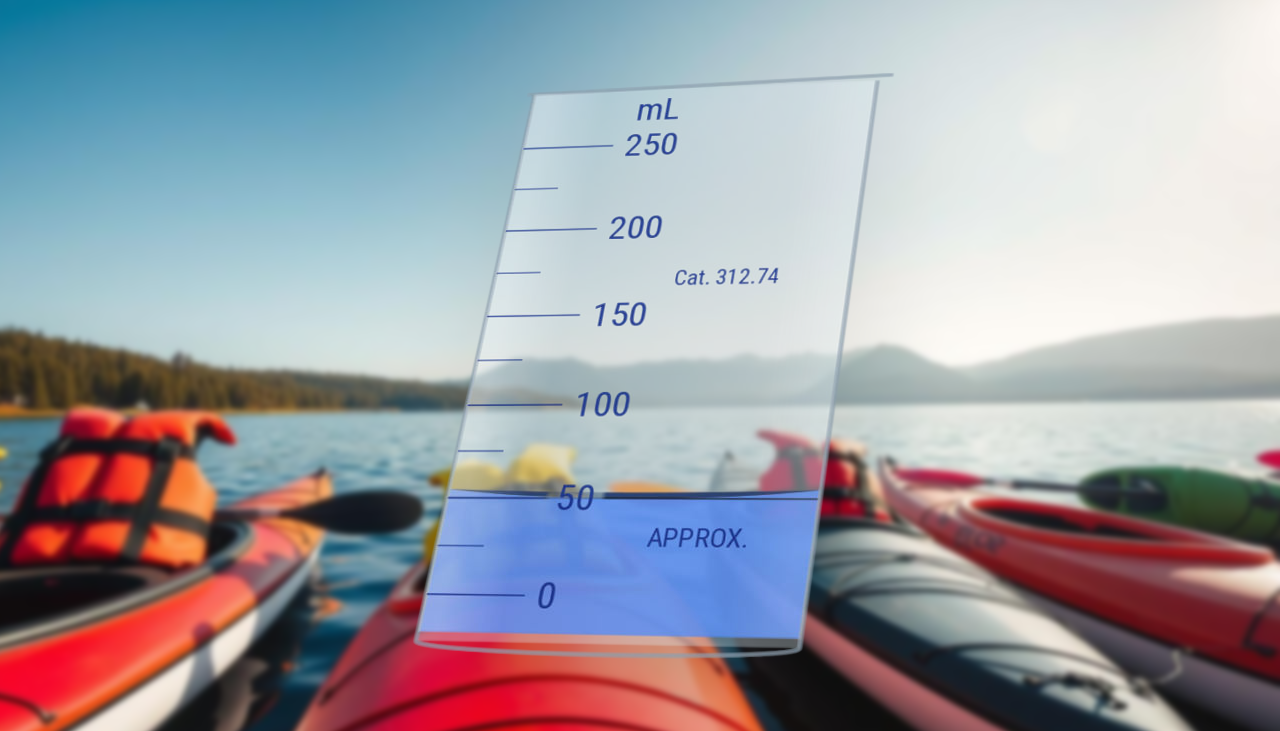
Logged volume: 50 mL
